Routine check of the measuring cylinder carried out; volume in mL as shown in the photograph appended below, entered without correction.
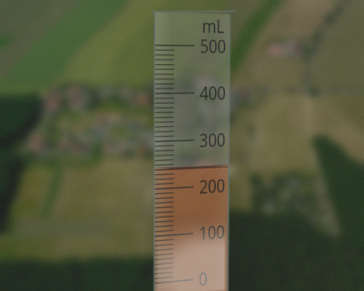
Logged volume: 240 mL
